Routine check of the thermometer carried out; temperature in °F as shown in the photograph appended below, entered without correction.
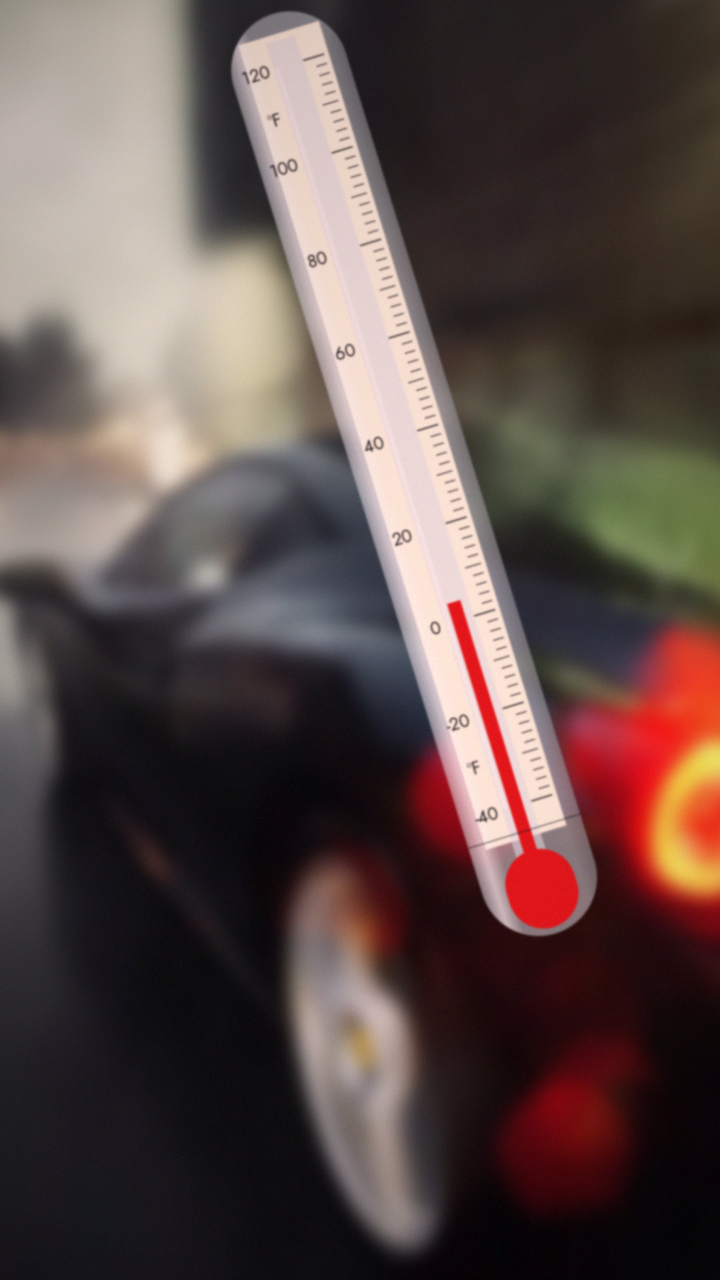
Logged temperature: 4 °F
